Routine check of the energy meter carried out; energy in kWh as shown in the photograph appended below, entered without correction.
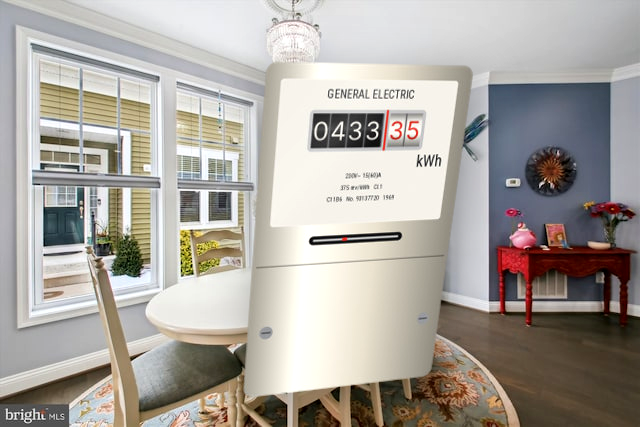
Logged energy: 433.35 kWh
